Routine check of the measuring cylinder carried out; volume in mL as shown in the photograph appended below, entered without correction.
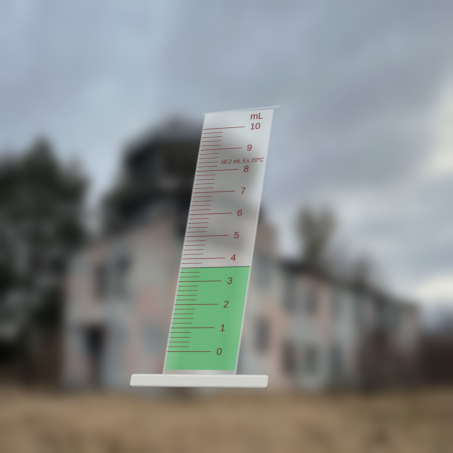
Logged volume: 3.6 mL
